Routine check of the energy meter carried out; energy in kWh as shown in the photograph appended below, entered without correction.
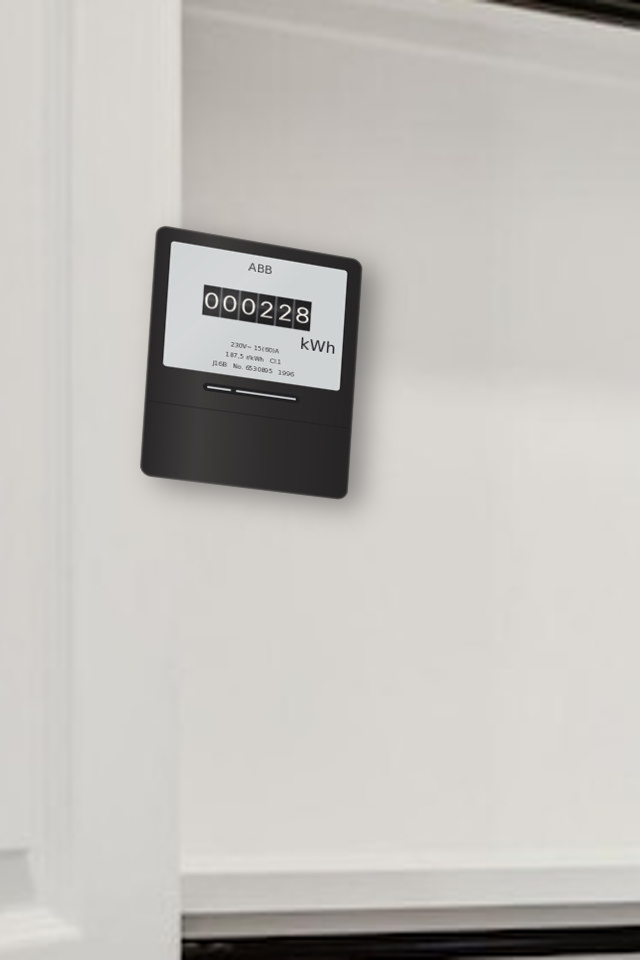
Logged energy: 228 kWh
